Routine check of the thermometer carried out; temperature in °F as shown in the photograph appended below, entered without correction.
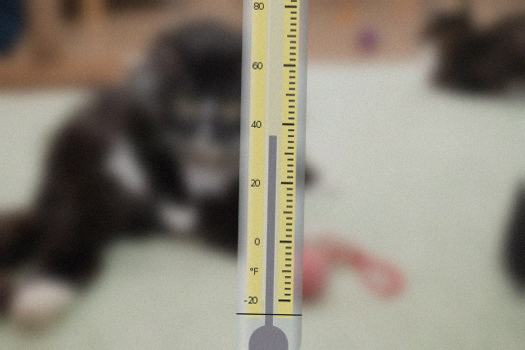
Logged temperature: 36 °F
